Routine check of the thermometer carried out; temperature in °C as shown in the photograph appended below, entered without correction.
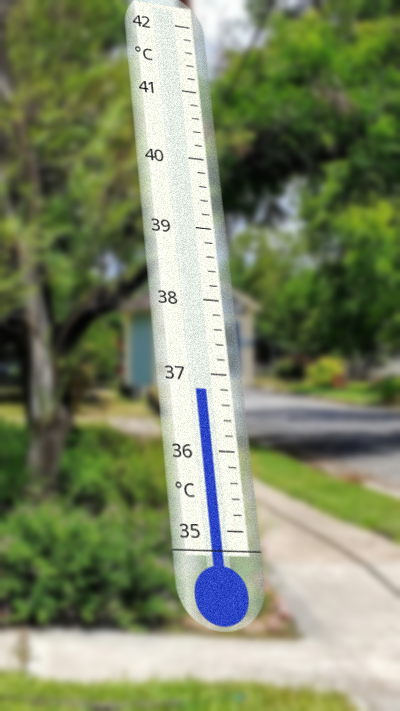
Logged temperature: 36.8 °C
